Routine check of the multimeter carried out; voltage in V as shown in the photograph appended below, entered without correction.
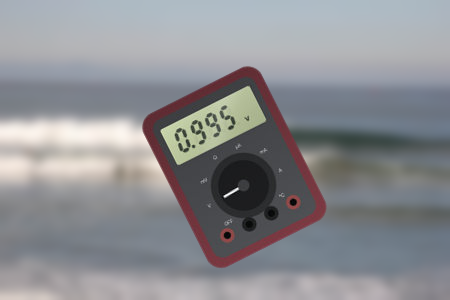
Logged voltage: 0.995 V
